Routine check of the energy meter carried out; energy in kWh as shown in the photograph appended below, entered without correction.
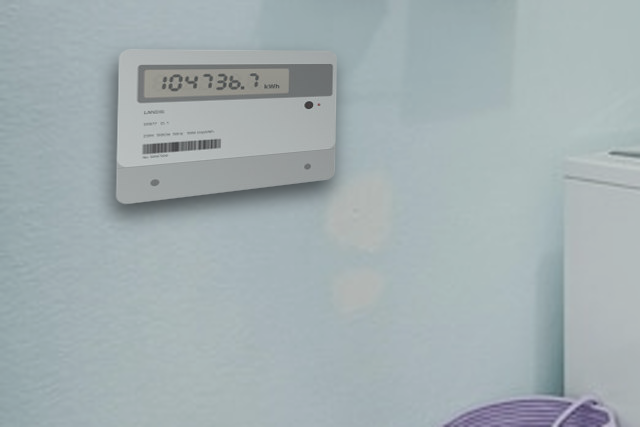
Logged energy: 104736.7 kWh
